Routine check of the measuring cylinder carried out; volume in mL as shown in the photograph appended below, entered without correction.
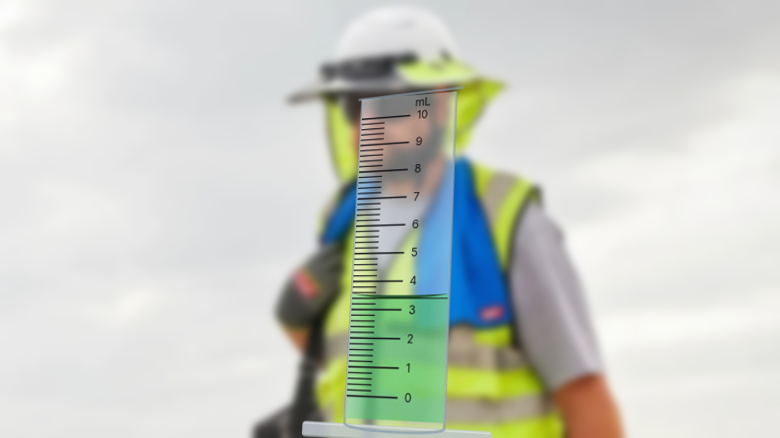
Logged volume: 3.4 mL
